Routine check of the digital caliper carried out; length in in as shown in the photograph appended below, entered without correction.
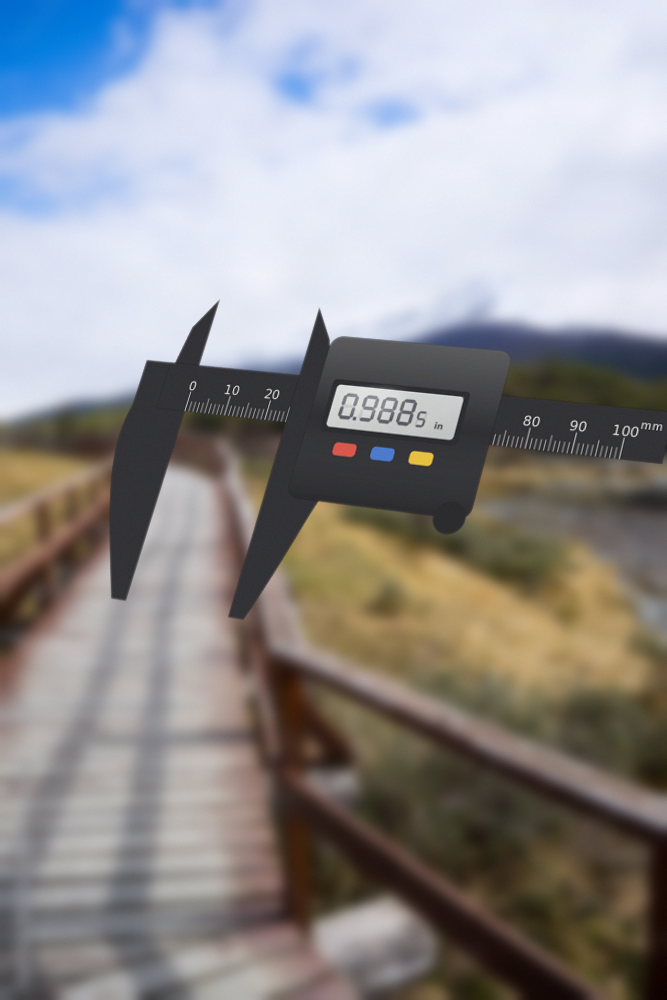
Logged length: 0.9885 in
